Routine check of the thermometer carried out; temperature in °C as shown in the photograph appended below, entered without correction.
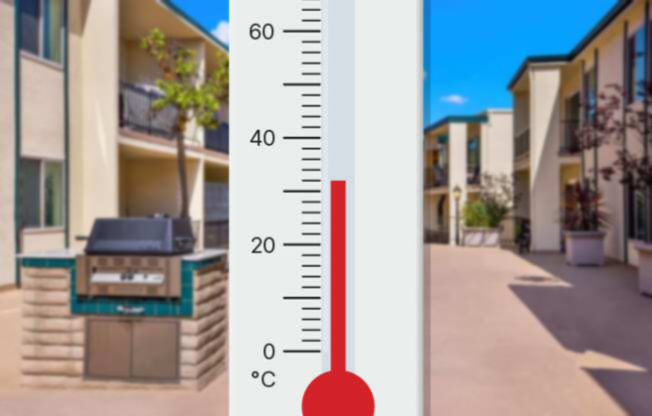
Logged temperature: 32 °C
